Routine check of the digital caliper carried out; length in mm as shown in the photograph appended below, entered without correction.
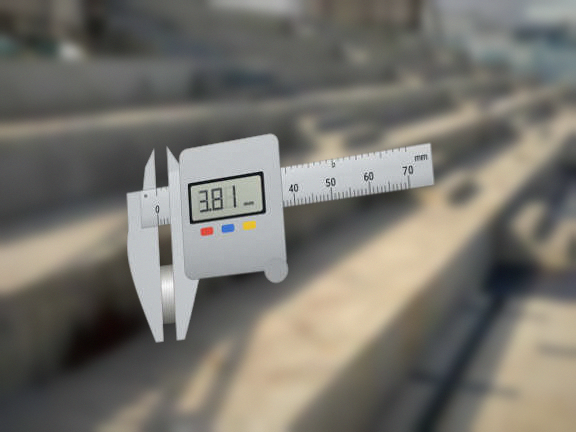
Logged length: 3.81 mm
